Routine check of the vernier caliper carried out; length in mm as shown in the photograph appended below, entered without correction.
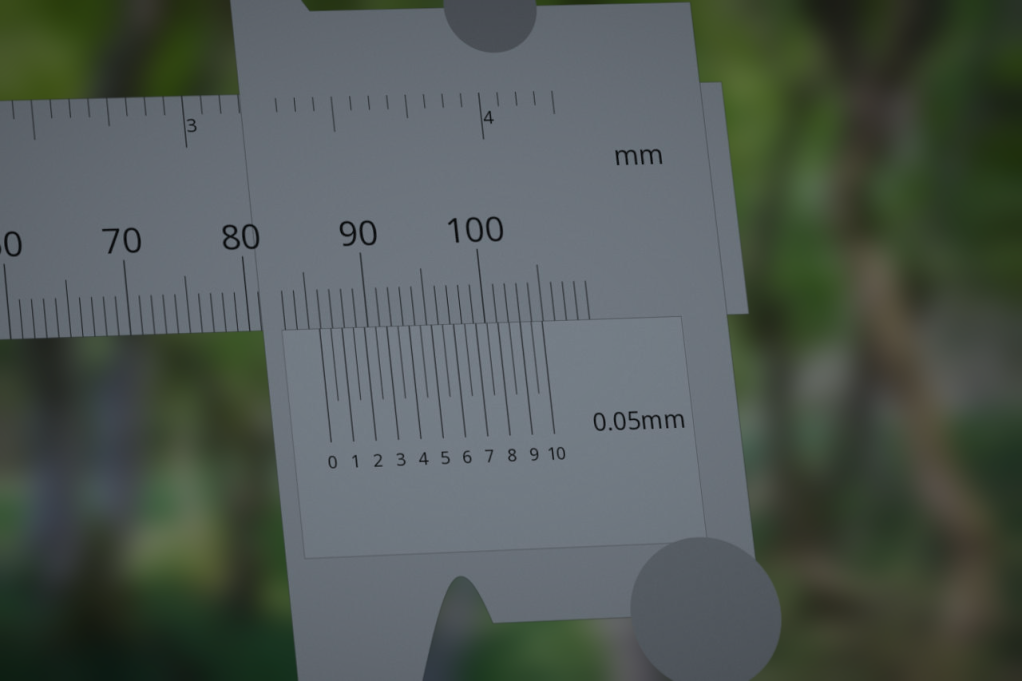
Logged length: 85.9 mm
